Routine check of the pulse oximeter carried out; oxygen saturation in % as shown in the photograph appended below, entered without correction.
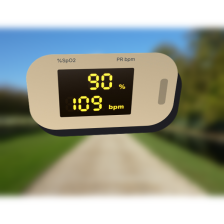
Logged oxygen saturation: 90 %
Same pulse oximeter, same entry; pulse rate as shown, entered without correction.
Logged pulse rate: 109 bpm
